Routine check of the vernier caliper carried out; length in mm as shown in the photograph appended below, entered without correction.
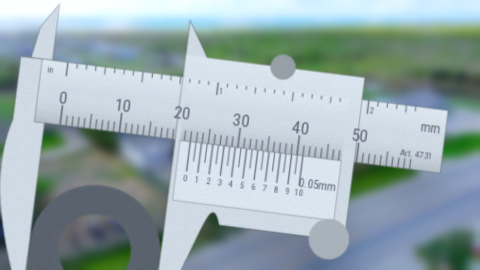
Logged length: 22.0 mm
